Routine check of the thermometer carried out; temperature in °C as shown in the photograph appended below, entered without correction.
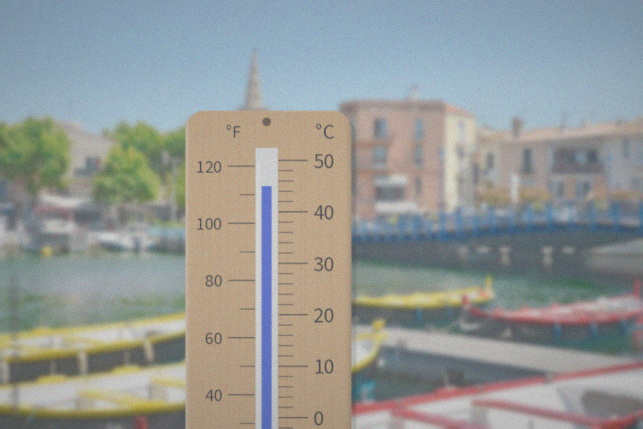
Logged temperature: 45 °C
